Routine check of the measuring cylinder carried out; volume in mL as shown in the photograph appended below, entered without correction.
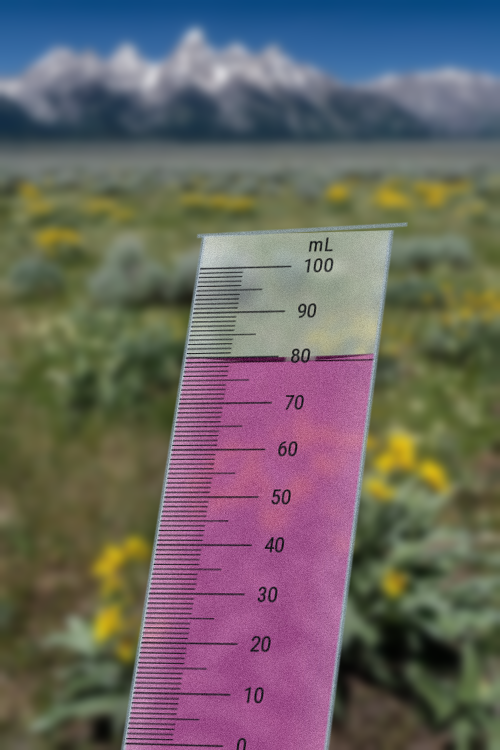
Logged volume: 79 mL
